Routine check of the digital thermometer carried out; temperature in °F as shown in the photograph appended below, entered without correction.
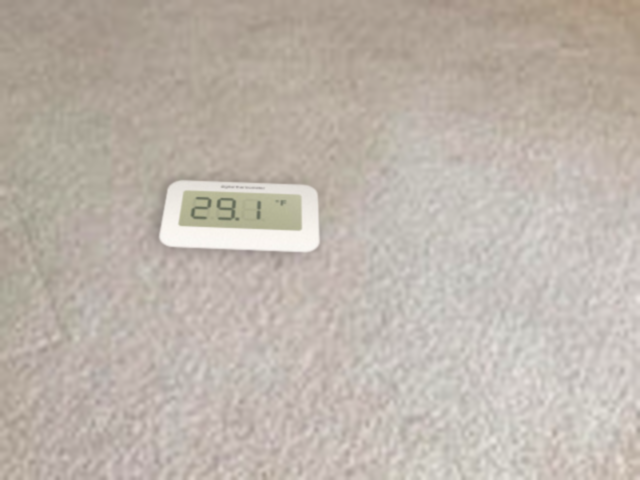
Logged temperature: 29.1 °F
